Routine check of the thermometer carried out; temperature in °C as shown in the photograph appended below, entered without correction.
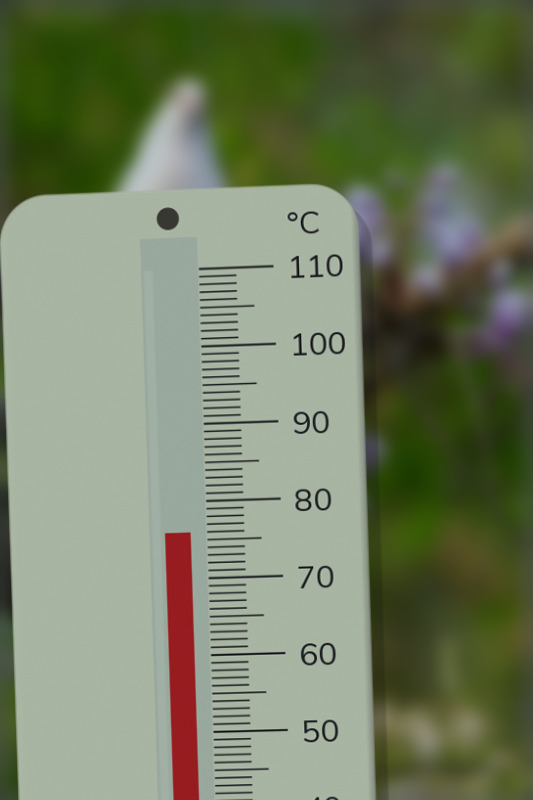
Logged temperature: 76 °C
